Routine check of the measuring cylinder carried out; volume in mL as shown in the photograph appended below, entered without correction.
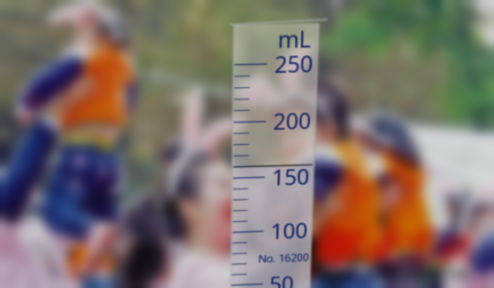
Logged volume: 160 mL
